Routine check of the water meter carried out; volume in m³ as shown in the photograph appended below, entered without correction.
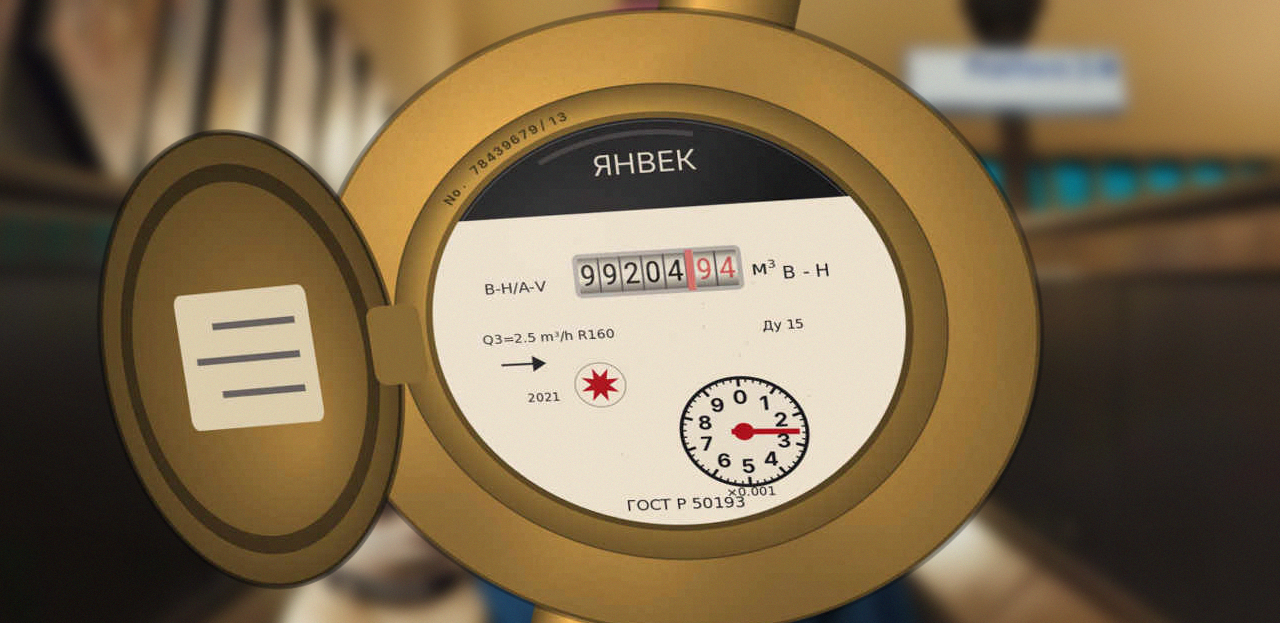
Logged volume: 99204.942 m³
